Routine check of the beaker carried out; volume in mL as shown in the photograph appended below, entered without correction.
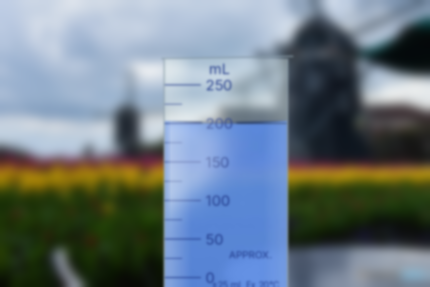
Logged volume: 200 mL
